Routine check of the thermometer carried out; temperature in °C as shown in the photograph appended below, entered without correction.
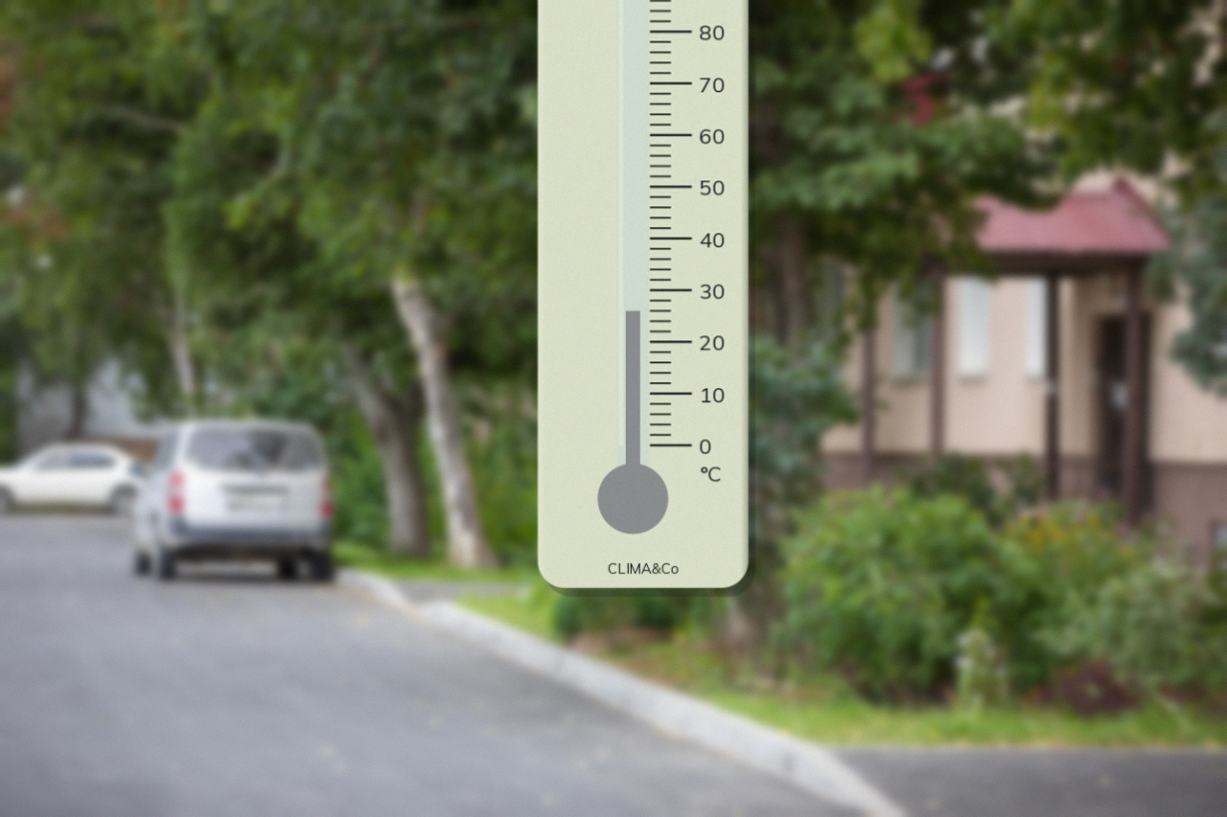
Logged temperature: 26 °C
